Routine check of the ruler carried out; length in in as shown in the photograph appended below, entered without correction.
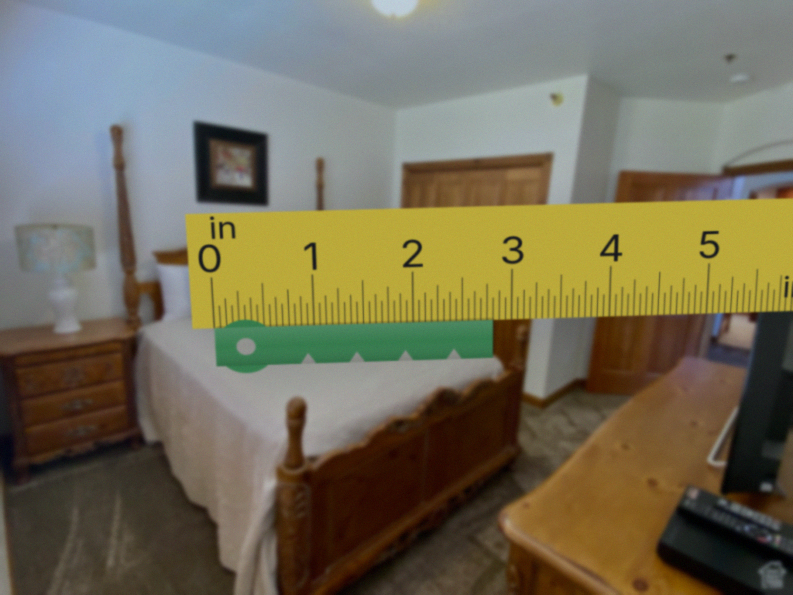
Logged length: 2.8125 in
